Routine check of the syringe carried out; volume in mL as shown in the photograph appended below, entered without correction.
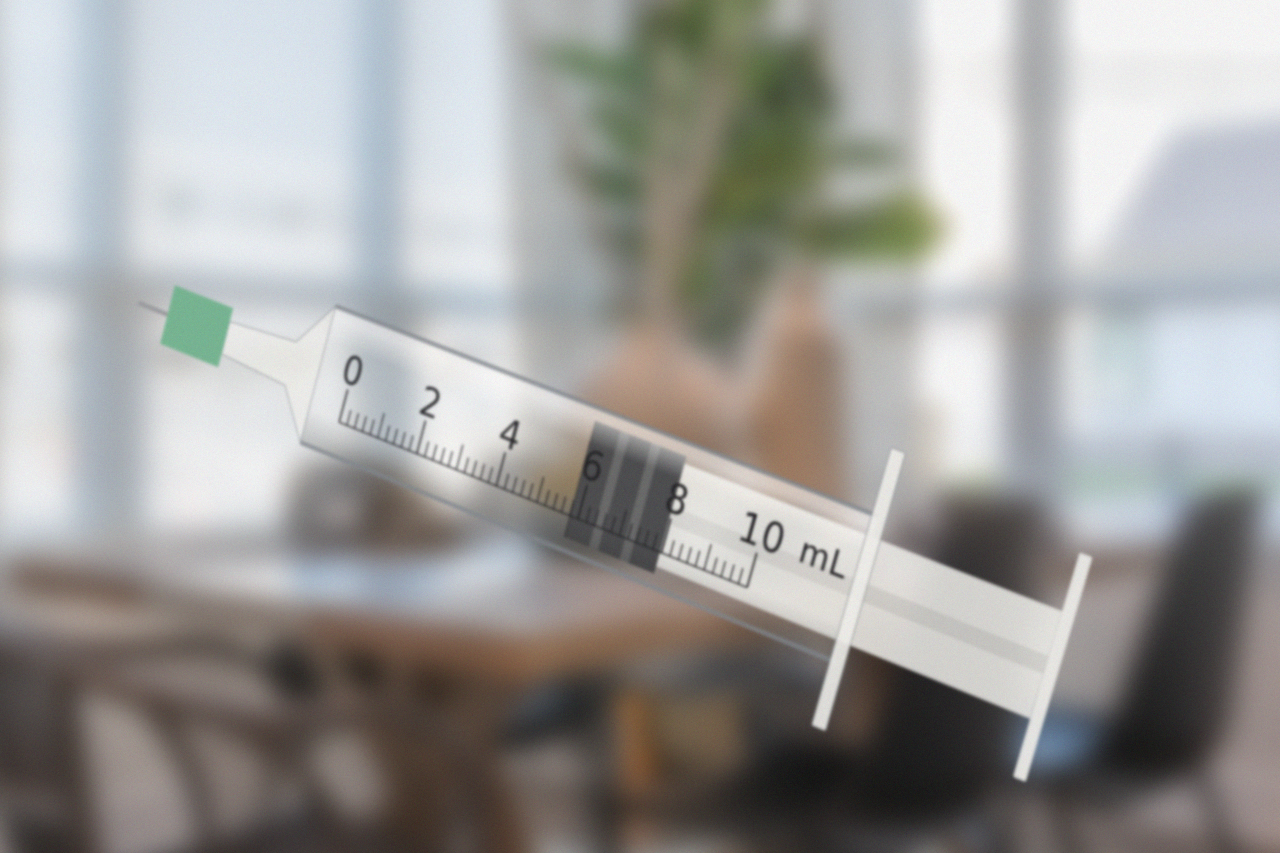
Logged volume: 5.8 mL
